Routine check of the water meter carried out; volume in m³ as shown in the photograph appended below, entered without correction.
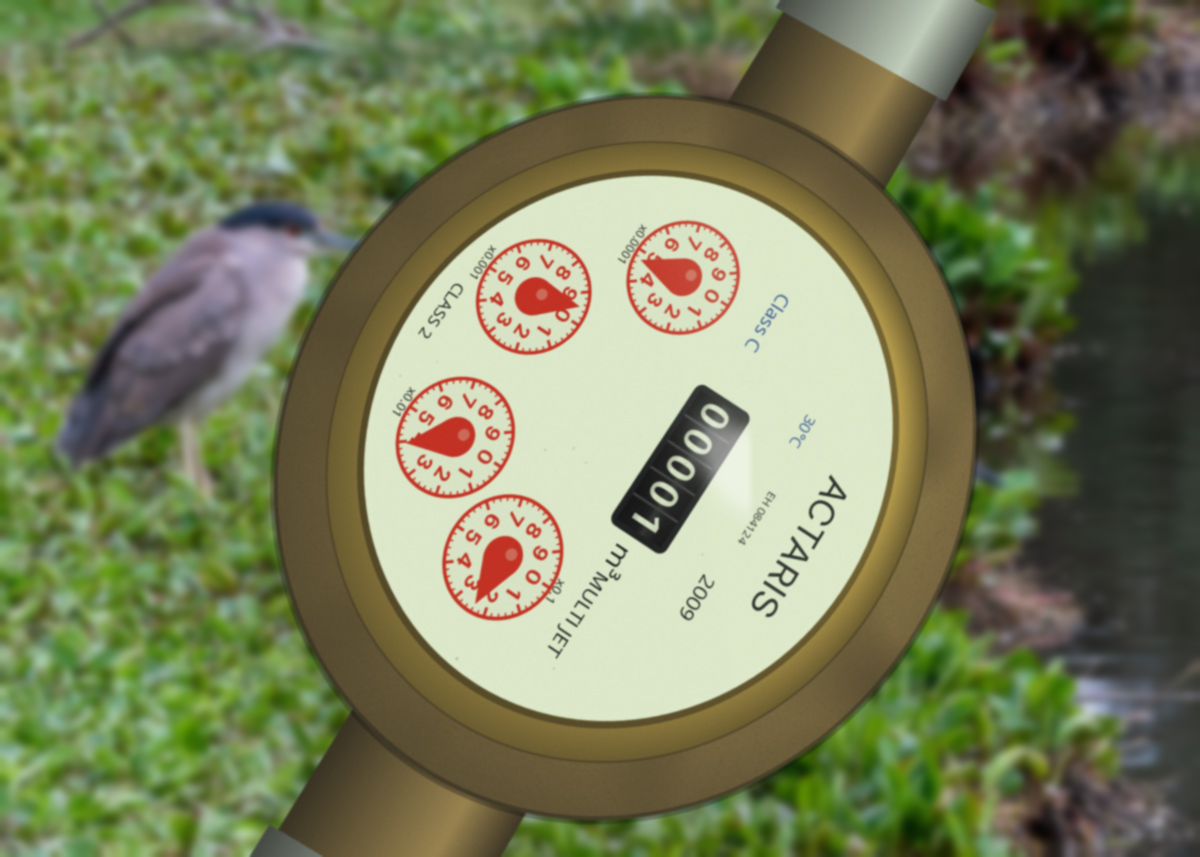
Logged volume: 1.2394 m³
